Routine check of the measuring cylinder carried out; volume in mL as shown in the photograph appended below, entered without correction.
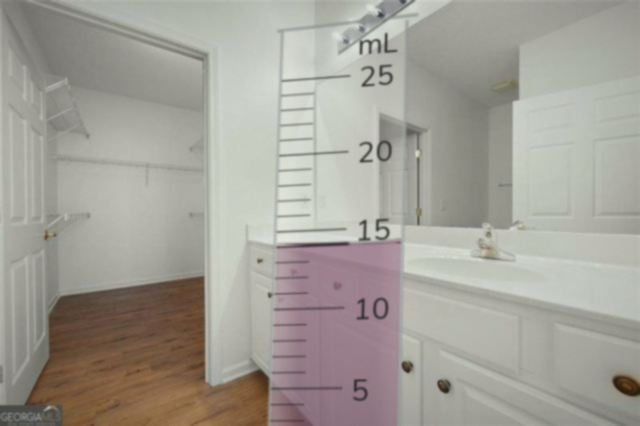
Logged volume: 14 mL
